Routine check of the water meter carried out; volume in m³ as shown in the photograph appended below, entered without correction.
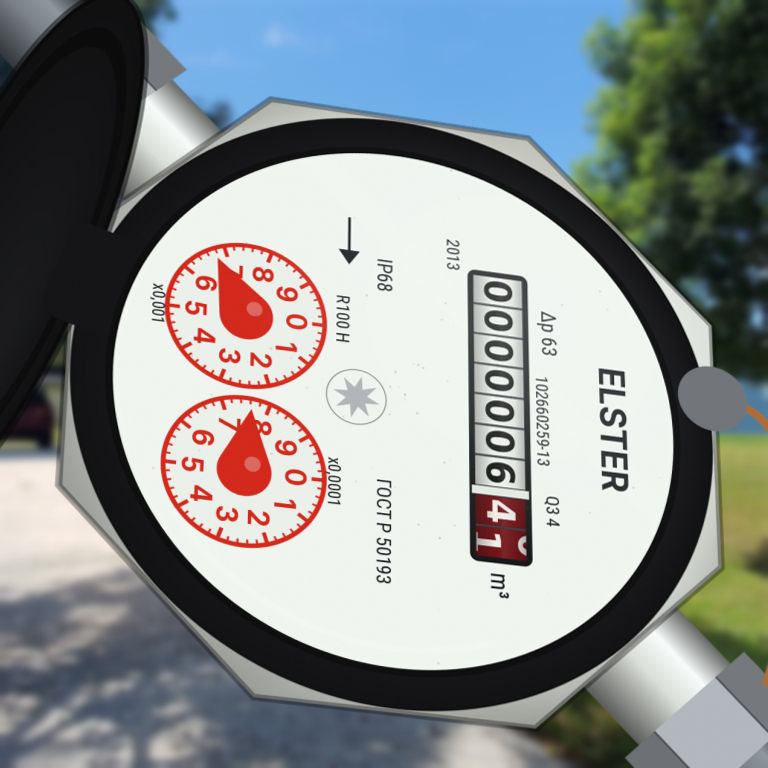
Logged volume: 6.4067 m³
